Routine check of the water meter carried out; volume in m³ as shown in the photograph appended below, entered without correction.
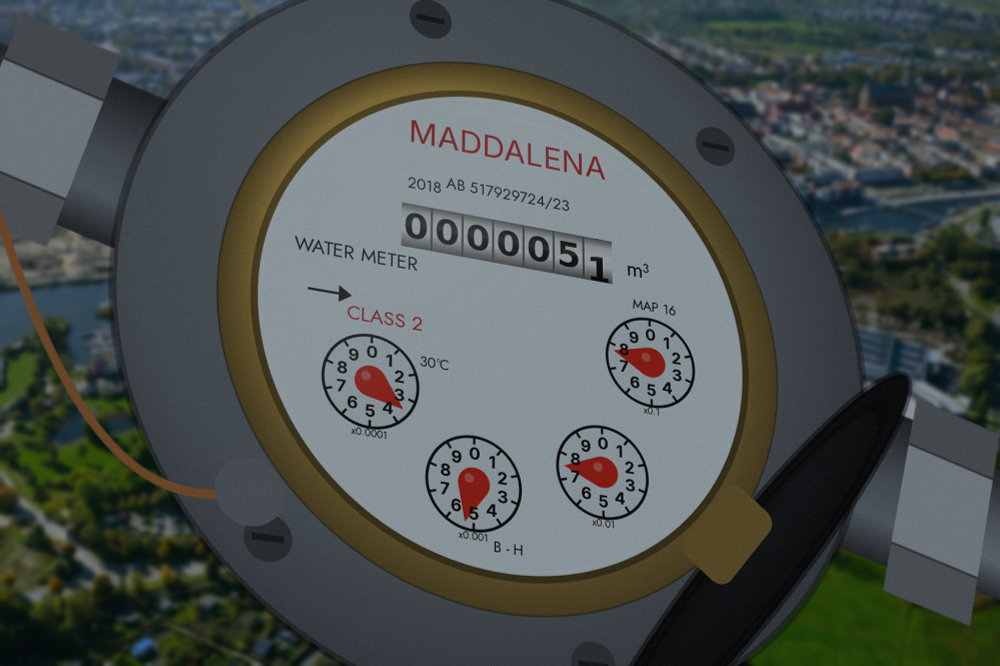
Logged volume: 50.7753 m³
